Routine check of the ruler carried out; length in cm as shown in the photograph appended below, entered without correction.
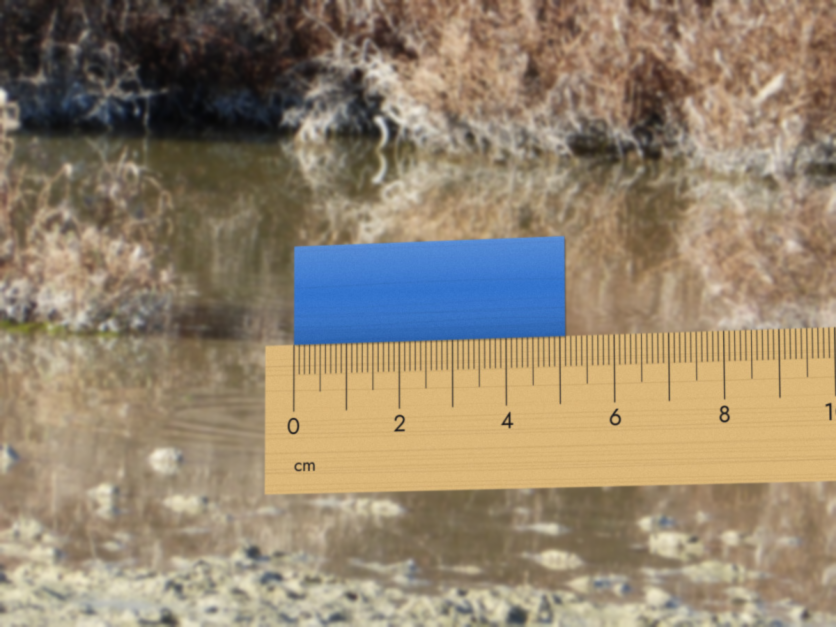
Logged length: 5.1 cm
